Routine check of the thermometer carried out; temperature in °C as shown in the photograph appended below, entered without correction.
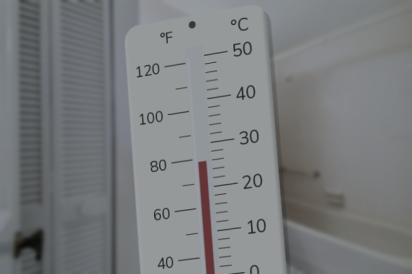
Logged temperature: 26 °C
